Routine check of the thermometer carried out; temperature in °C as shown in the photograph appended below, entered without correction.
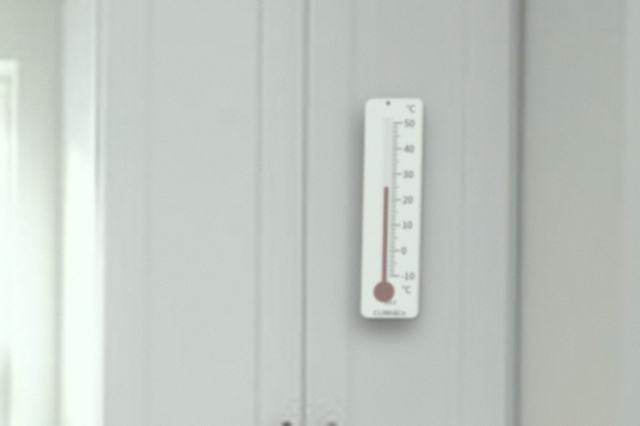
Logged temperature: 25 °C
